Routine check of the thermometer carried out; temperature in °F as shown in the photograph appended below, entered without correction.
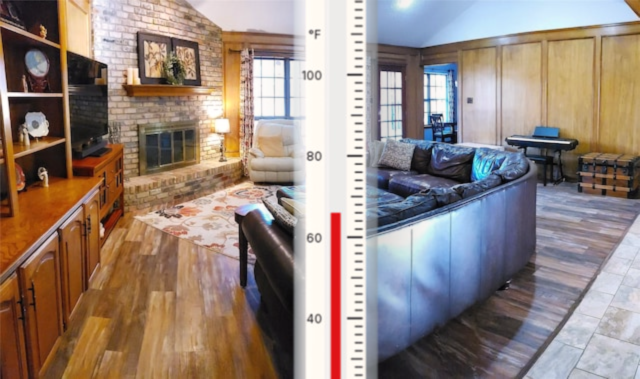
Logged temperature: 66 °F
